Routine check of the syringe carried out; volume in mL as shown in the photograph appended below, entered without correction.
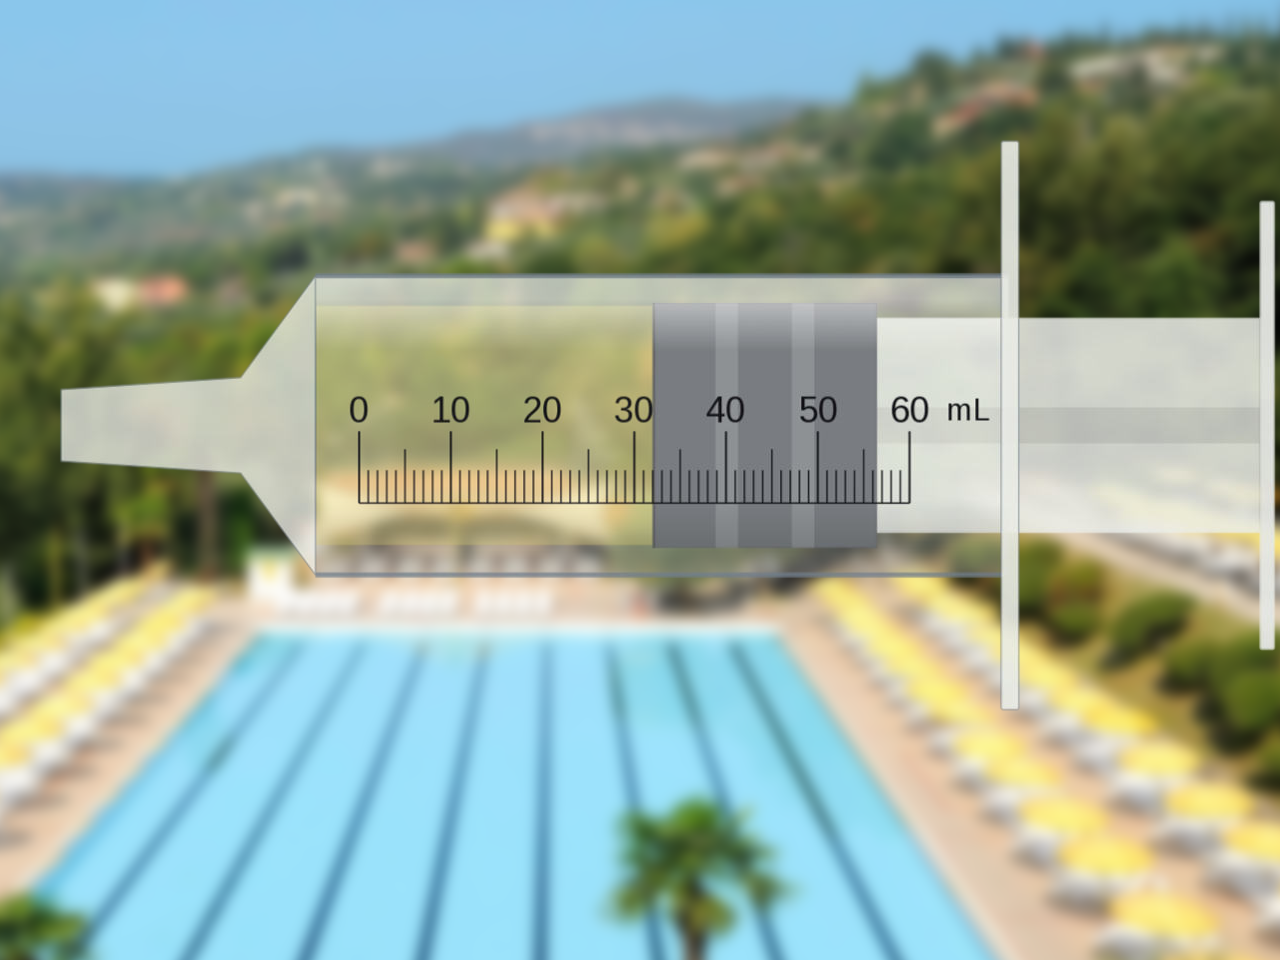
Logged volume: 32 mL
